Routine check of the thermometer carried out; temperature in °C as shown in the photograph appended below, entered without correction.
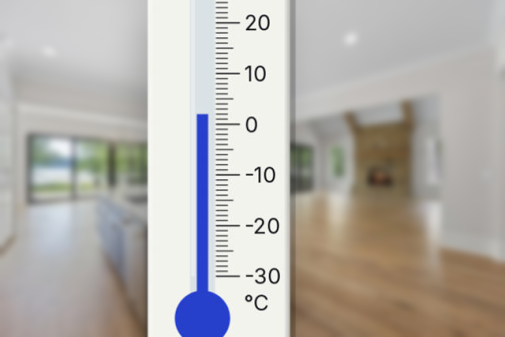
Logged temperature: 2 °C
